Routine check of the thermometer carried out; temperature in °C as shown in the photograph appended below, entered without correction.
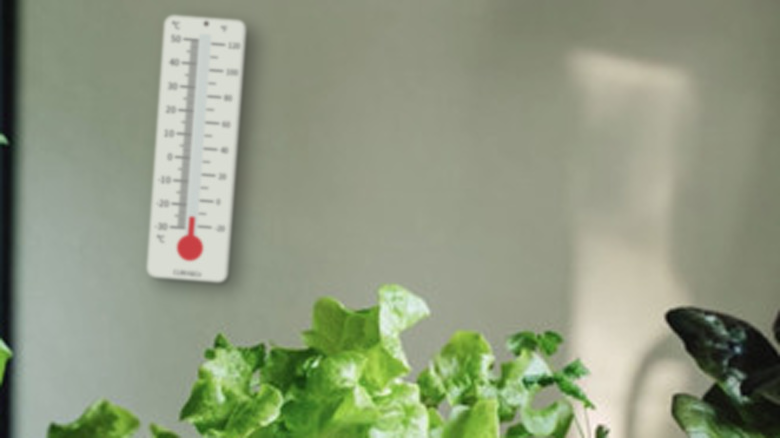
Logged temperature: -25 °C
